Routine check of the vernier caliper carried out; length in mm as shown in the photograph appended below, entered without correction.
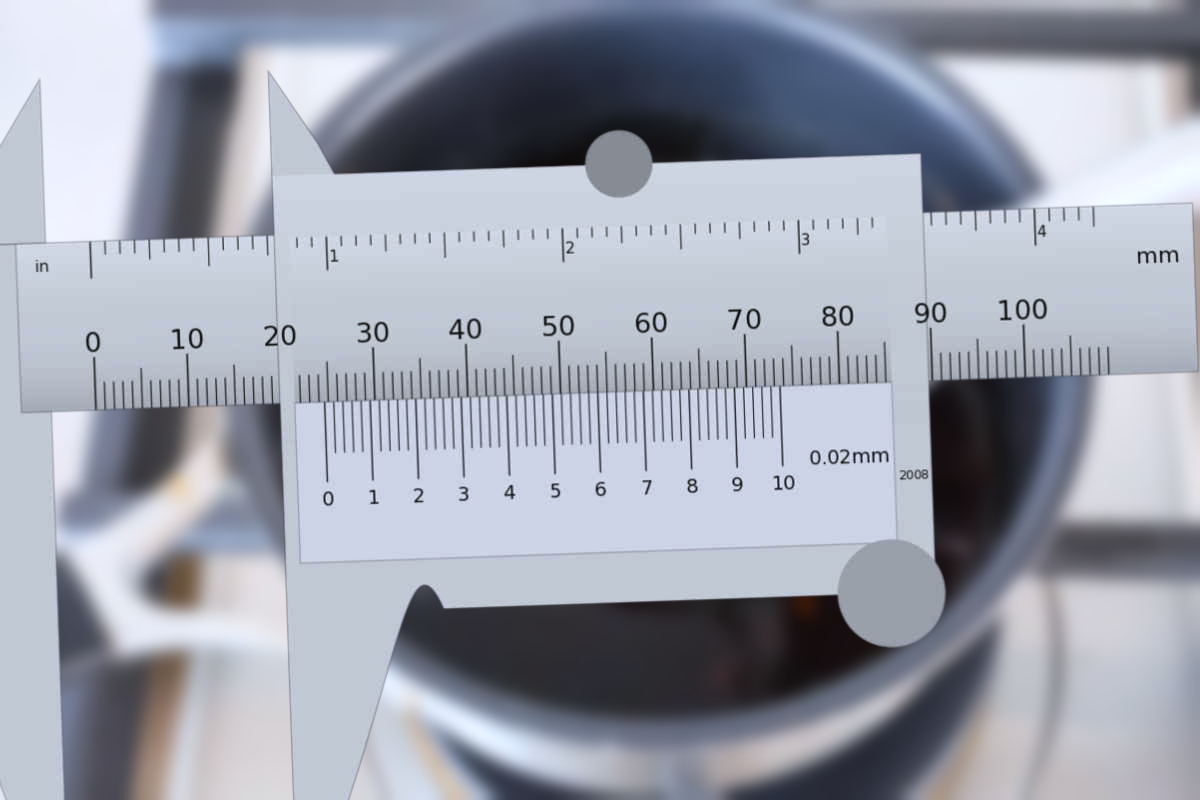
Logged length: 24.6 mm
